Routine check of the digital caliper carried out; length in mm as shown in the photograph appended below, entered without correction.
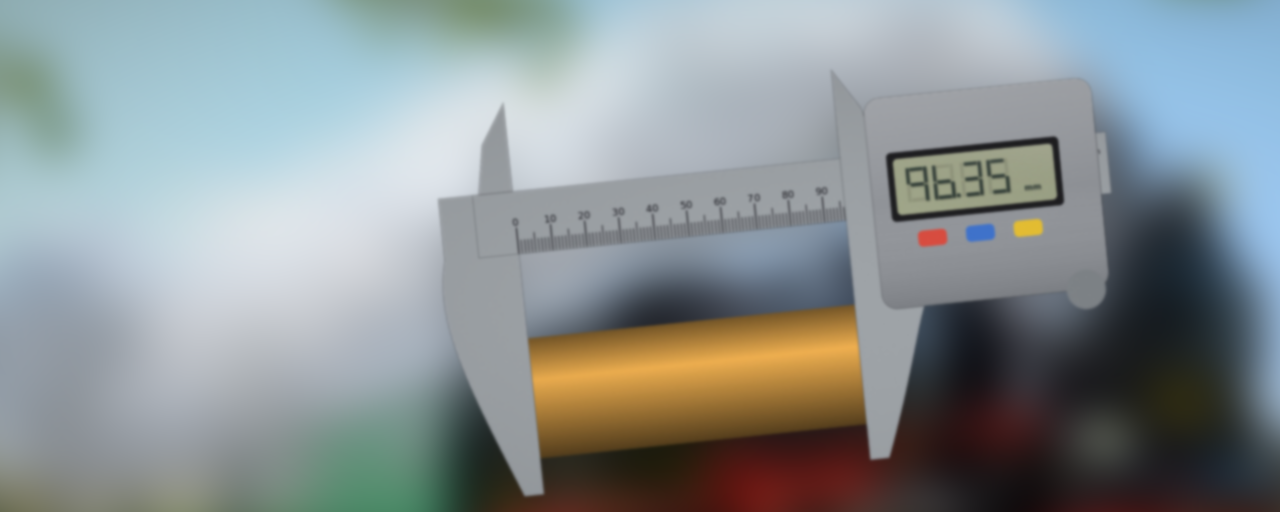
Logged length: 96.35 mm
